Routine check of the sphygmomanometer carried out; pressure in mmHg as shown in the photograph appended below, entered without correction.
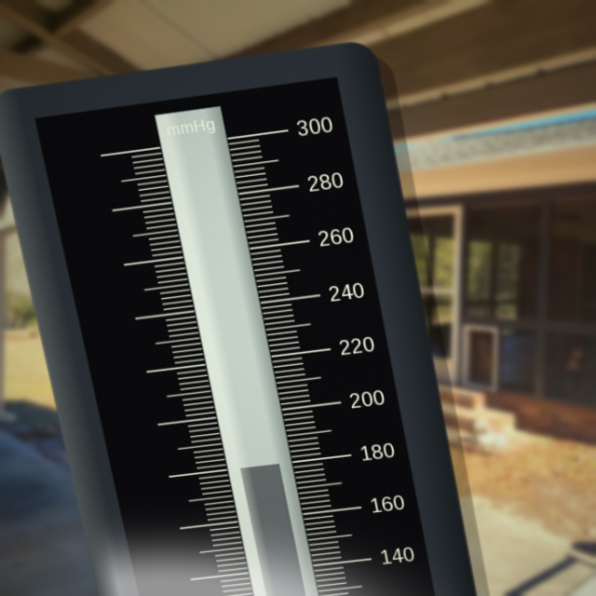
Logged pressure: 180 mmHg
